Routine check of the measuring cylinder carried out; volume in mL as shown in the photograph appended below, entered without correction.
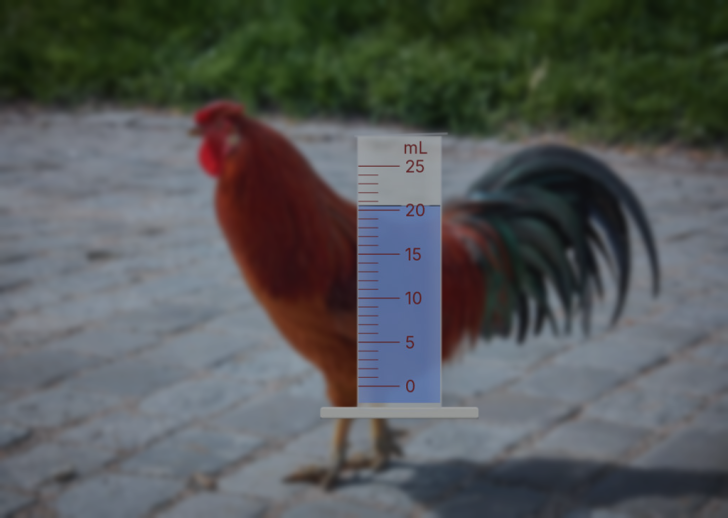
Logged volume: 20.5 mL
